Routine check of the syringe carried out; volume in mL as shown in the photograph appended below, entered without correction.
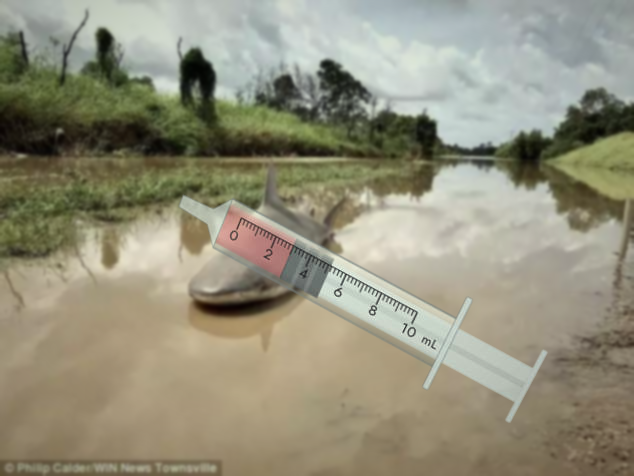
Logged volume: 3 mL
